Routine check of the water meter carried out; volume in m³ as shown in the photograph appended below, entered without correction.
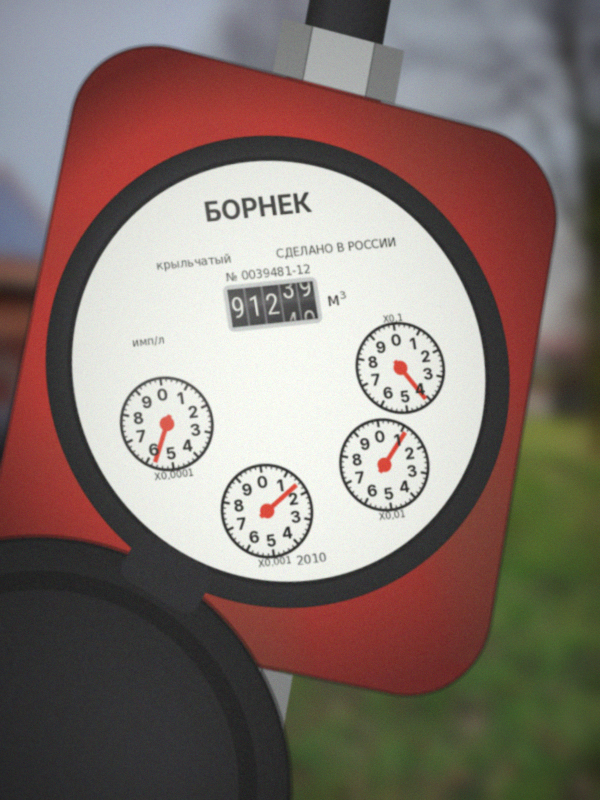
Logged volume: 91239.4115 m³
